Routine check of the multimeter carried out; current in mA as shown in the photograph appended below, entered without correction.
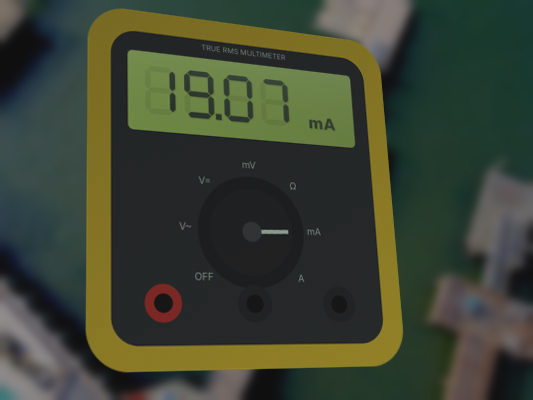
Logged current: 19.07 mA
